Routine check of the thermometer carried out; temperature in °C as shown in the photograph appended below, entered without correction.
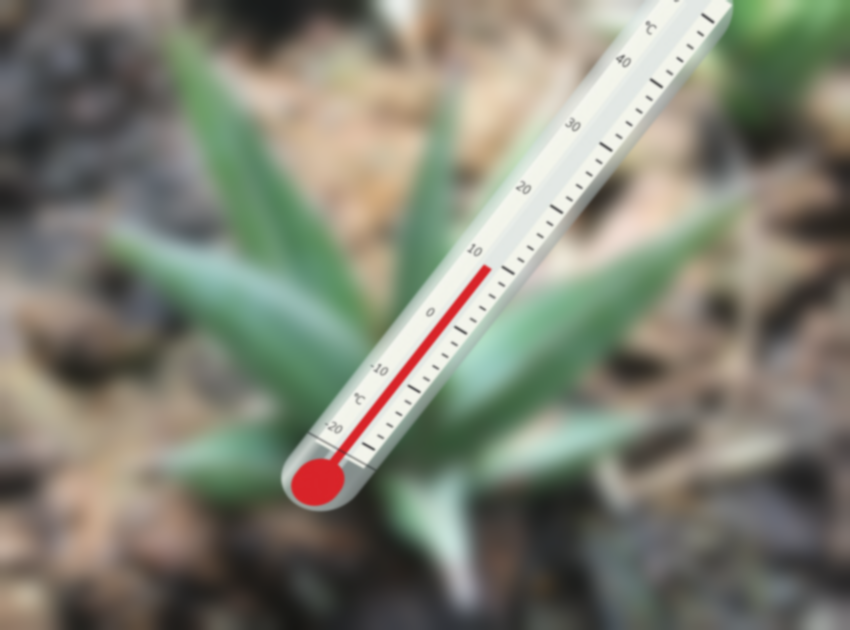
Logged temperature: 9 °C
